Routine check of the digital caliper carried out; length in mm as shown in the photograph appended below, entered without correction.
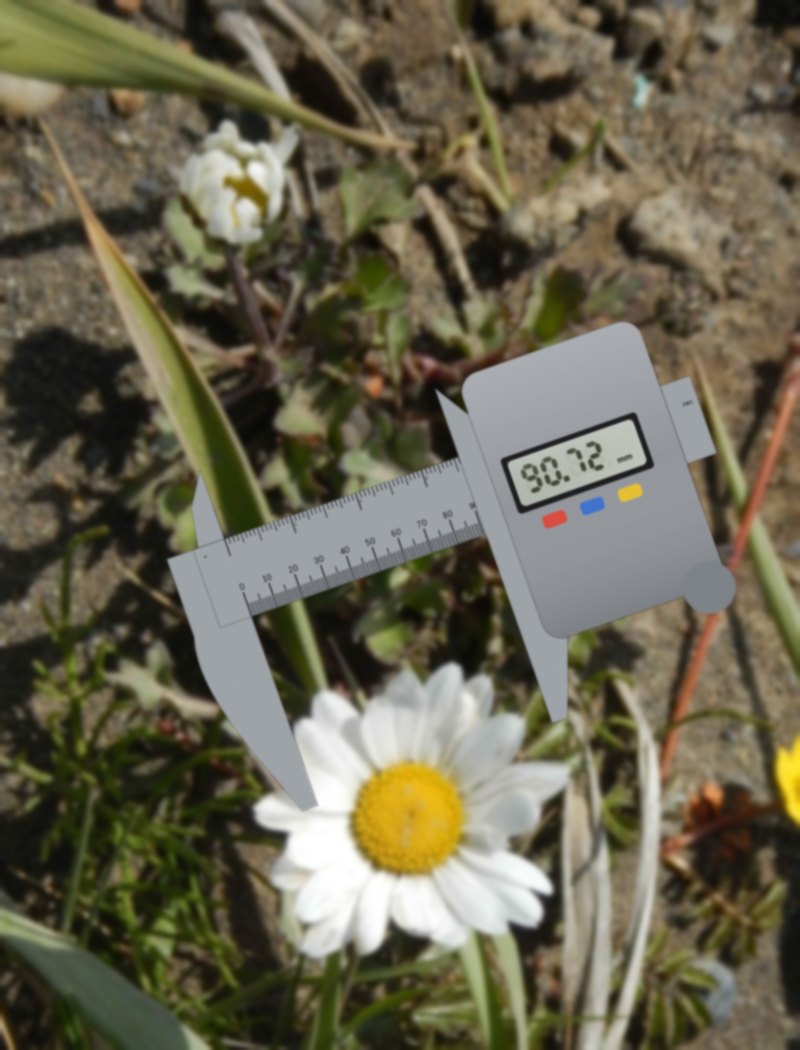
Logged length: 90.72 mm
